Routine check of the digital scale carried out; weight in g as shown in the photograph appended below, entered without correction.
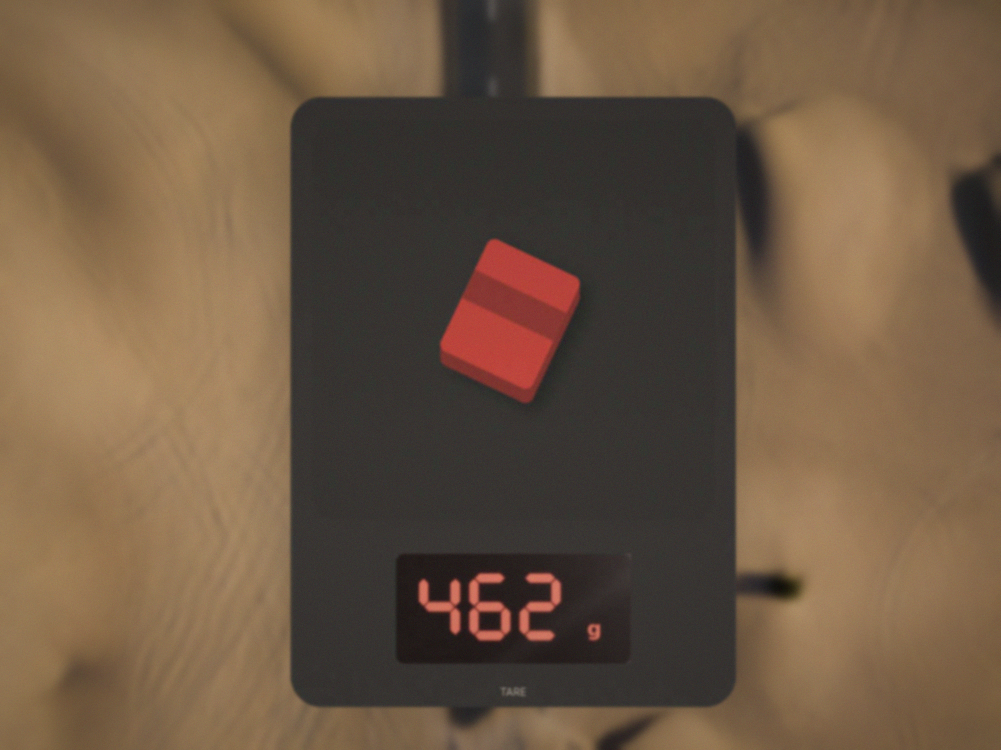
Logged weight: 462 g
